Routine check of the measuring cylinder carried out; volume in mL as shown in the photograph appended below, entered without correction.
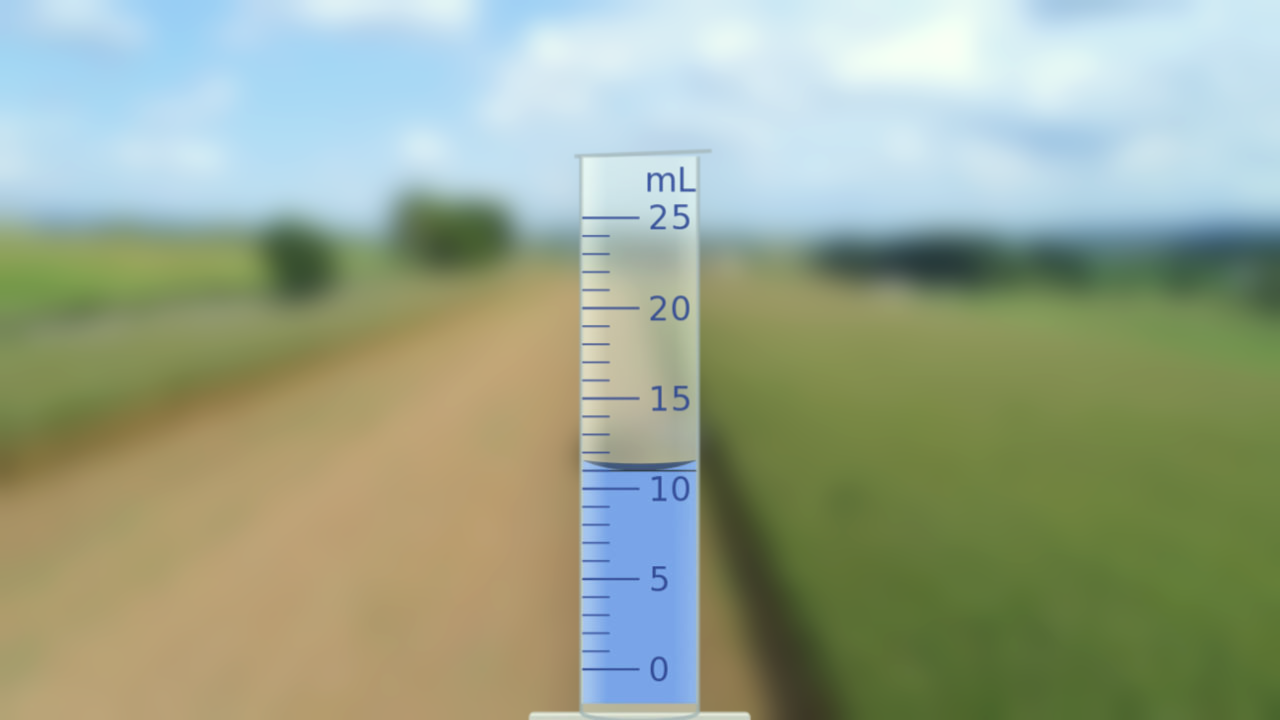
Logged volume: 11 mL
